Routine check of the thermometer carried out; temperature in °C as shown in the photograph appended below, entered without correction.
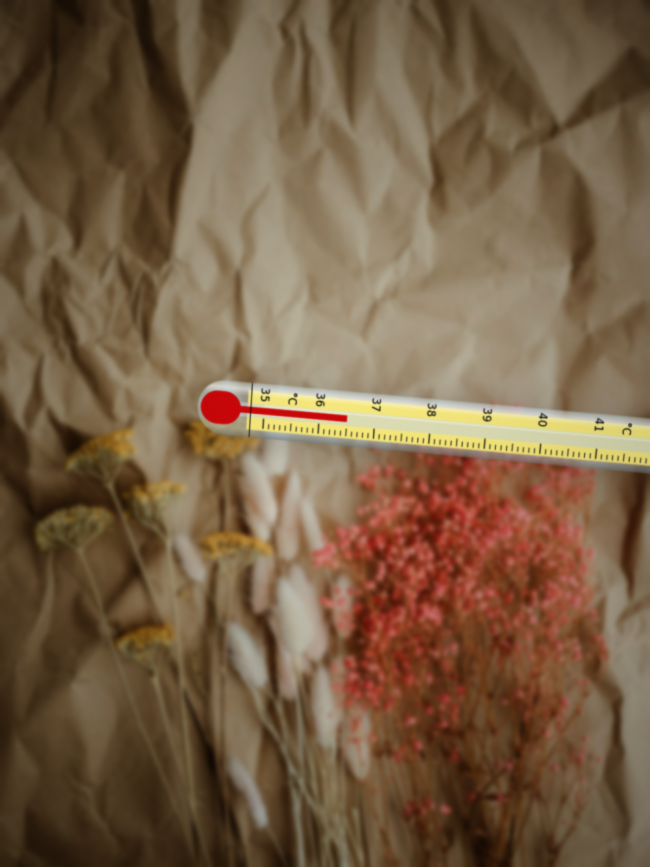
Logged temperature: 36.5 °C
